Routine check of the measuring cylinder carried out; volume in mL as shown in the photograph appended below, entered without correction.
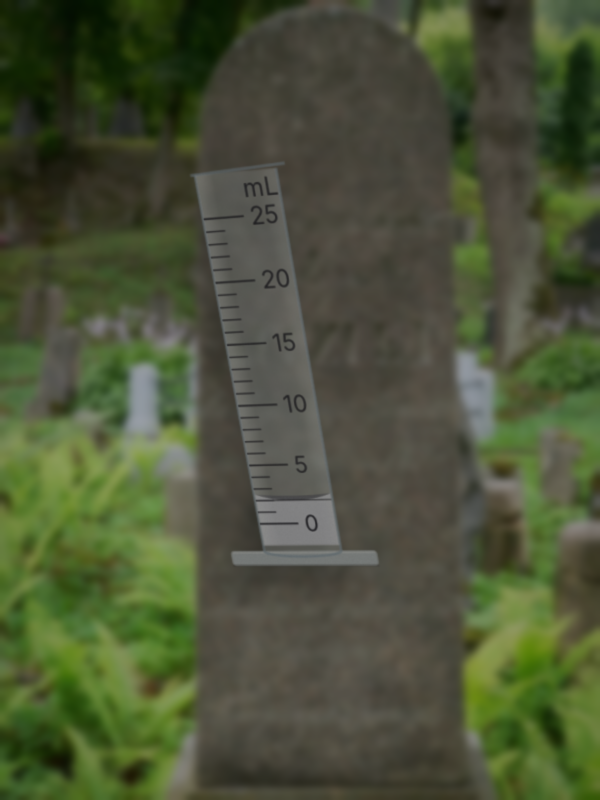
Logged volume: 2 mL
